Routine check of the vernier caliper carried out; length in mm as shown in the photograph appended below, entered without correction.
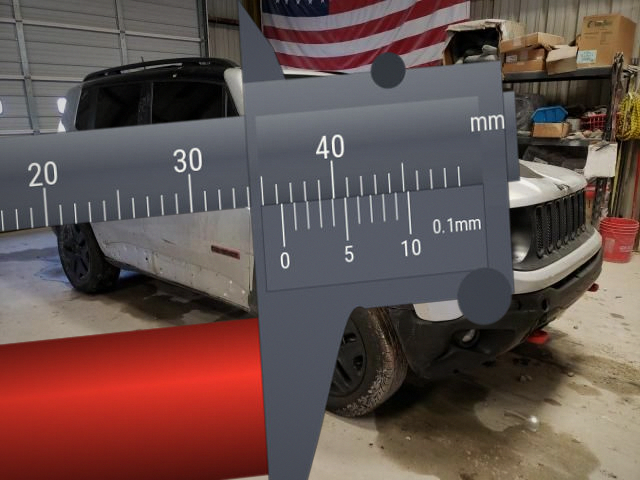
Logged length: 36.3 mm
